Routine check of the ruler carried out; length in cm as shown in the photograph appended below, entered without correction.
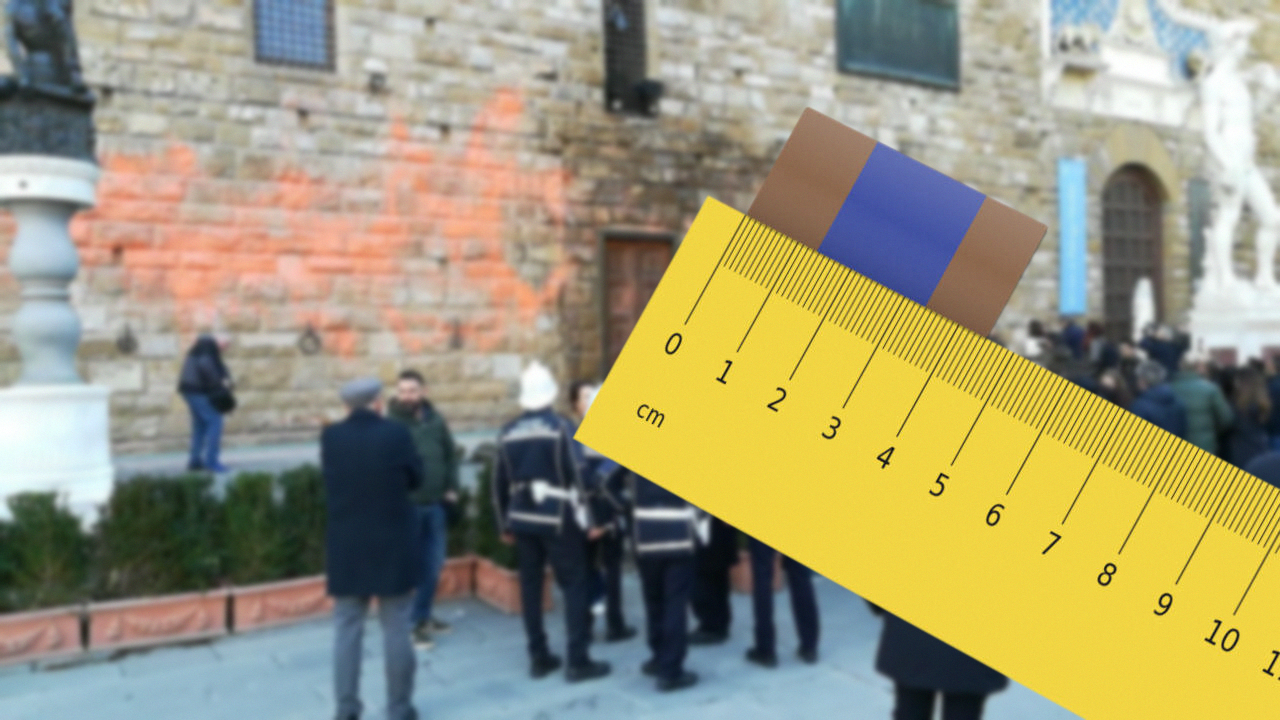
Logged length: 4.5 cm
